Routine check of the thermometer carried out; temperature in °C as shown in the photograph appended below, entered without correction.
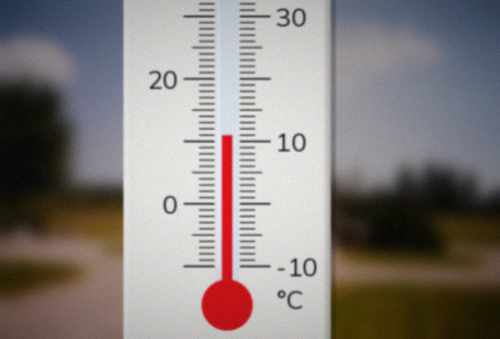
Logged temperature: 11 °C
